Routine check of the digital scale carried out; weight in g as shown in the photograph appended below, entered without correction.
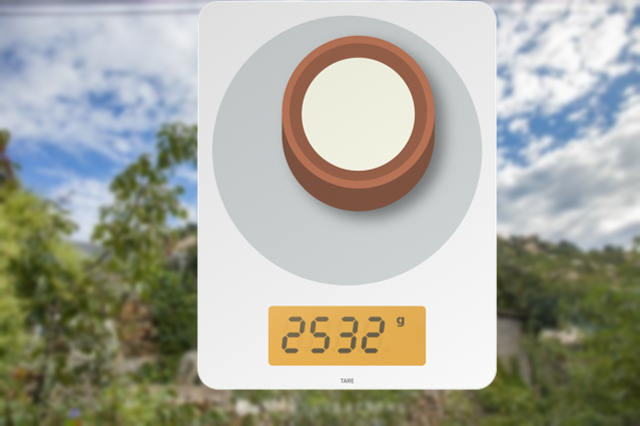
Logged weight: 2532 g
